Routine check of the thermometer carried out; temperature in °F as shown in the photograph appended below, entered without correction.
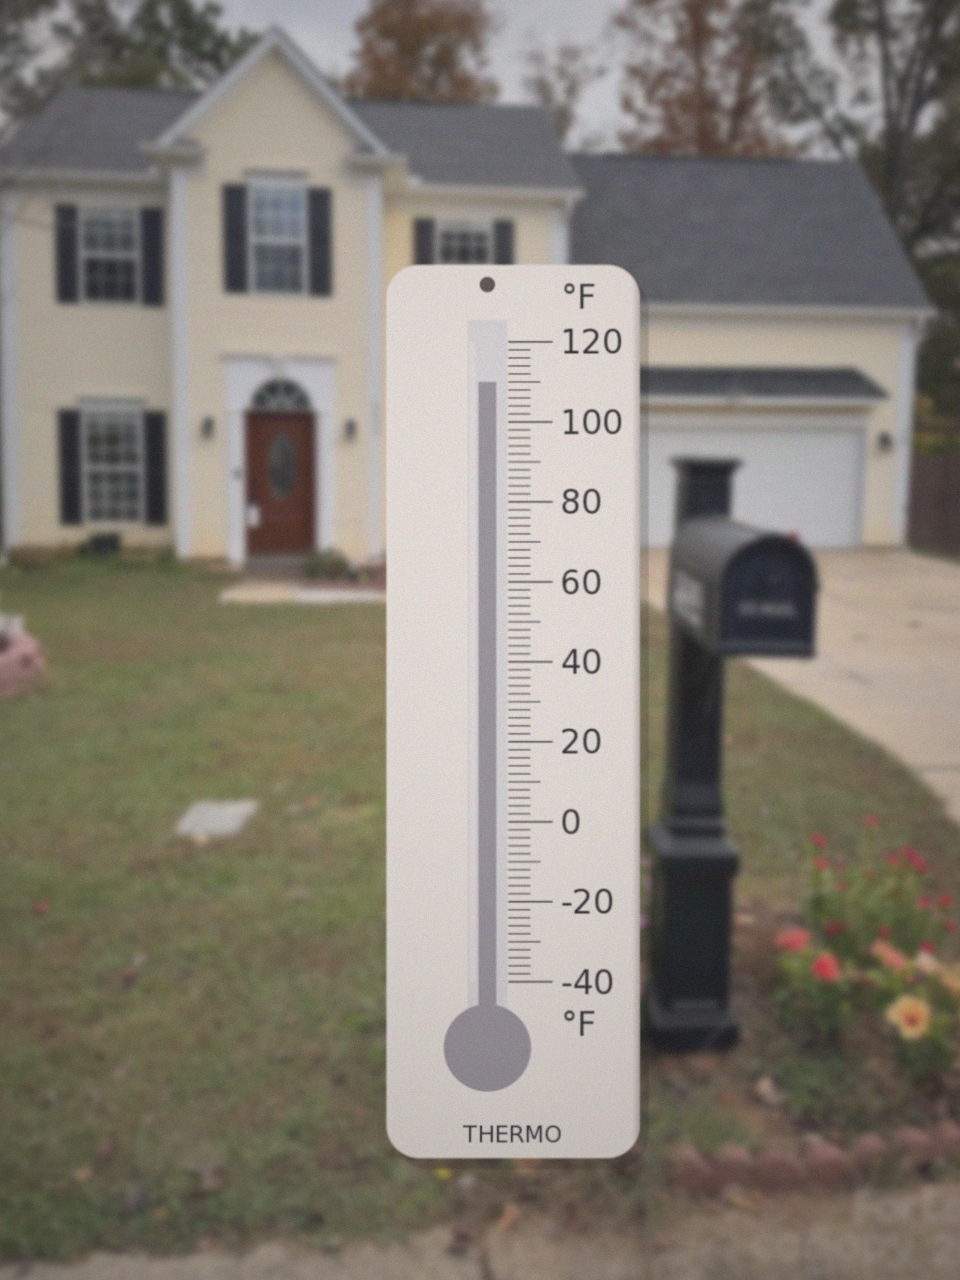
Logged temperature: 110 °F
